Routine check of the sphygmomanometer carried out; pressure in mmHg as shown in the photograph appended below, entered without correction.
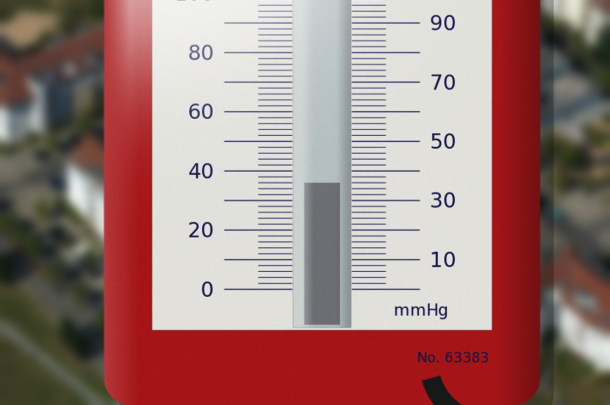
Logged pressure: 36 mmHg
